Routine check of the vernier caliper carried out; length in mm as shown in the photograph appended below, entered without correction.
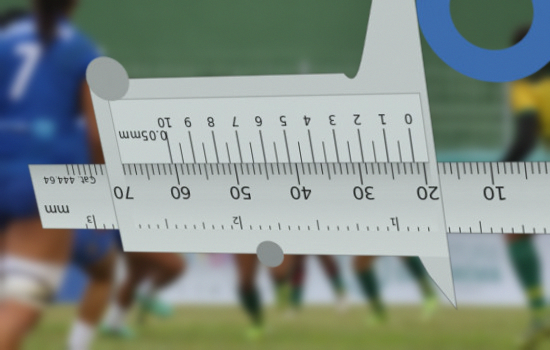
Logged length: 21.5 mm
